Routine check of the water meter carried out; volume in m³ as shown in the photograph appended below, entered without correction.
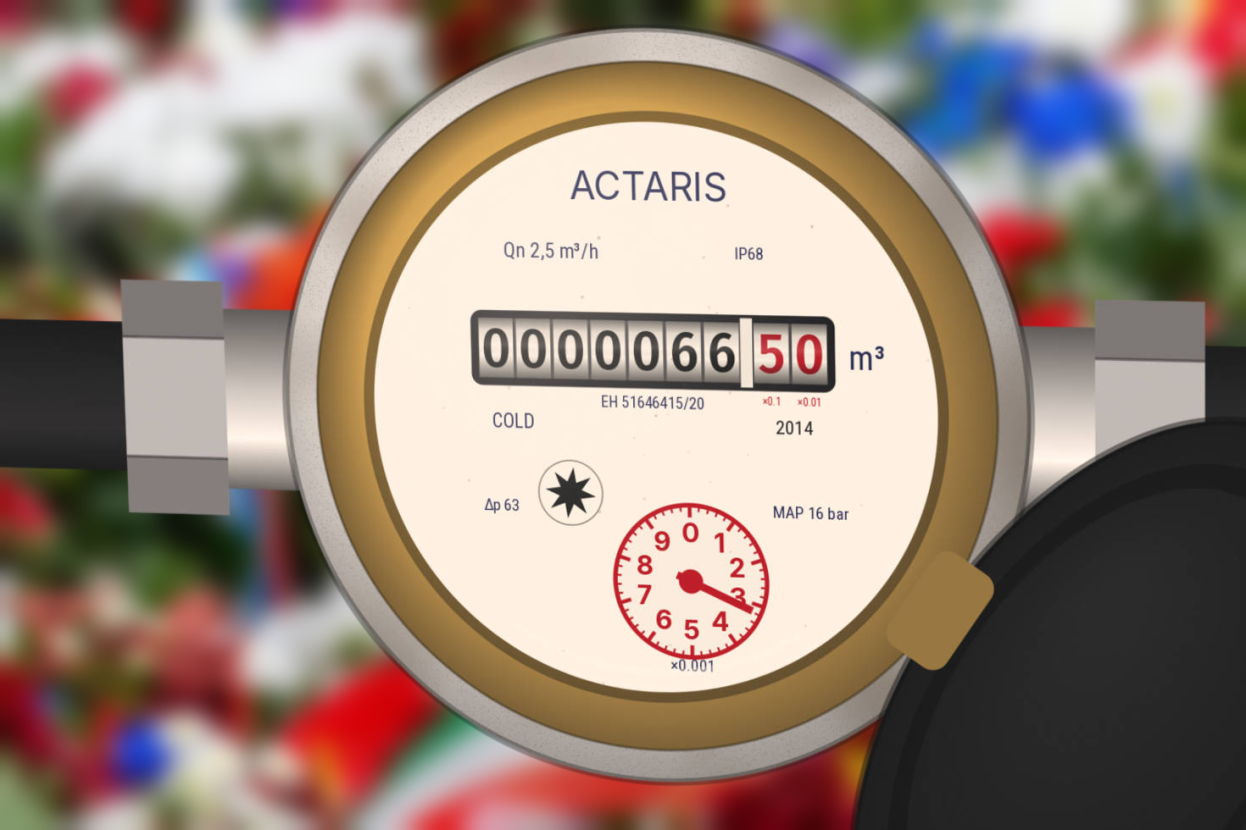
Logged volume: 66.503 m³
